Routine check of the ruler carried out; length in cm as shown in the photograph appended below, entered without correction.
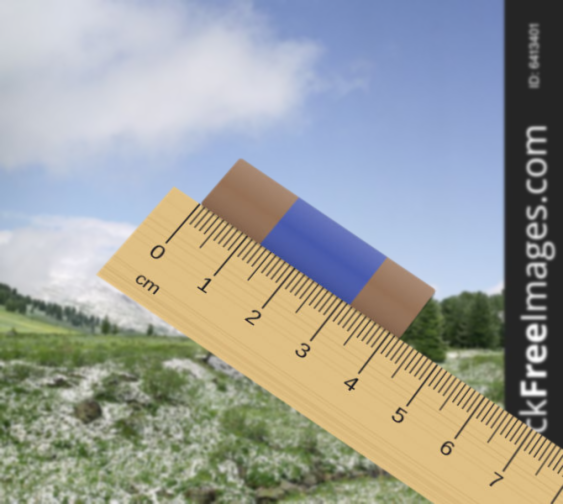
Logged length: 4.2 cm
